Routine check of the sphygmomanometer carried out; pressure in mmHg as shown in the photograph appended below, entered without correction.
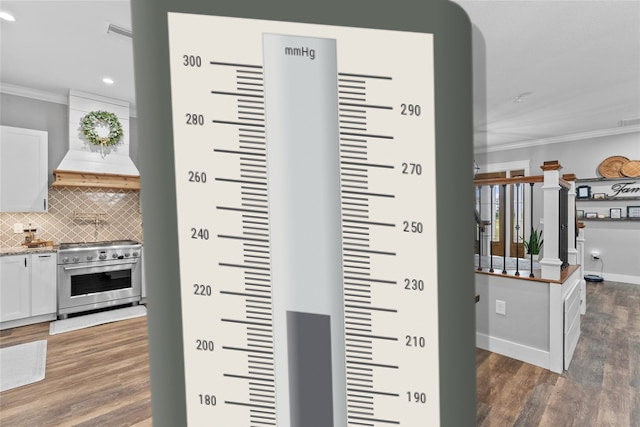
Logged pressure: 216 mmHg
